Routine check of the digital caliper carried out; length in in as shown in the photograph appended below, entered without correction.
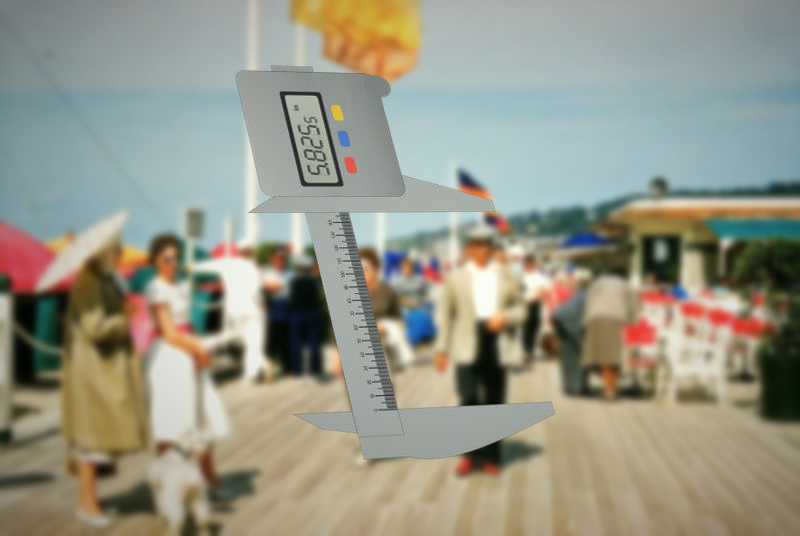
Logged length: 5.8255 in
